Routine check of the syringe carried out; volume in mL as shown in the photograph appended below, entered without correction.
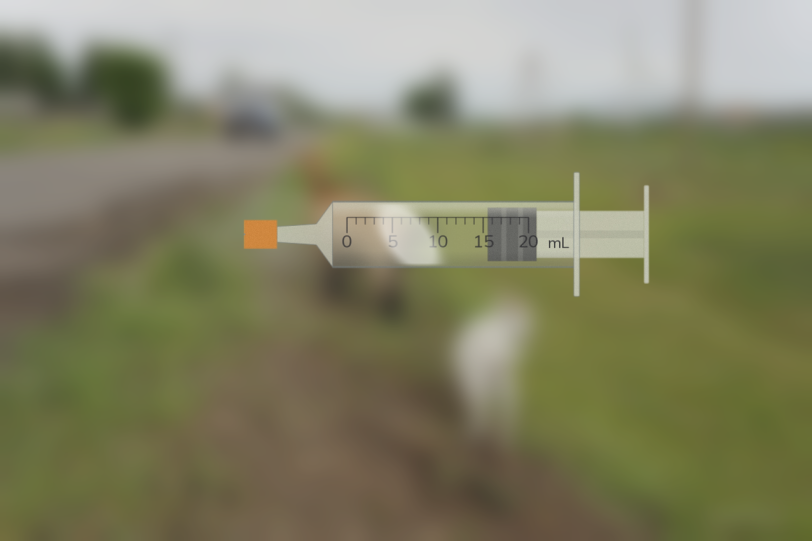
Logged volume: 15.5 mL
